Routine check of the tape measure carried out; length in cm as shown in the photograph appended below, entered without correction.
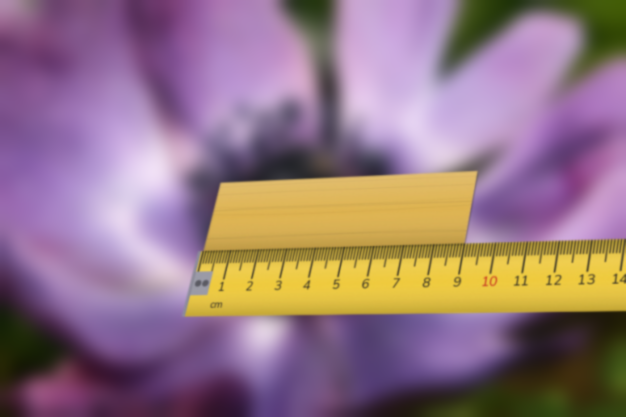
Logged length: 9 cm
